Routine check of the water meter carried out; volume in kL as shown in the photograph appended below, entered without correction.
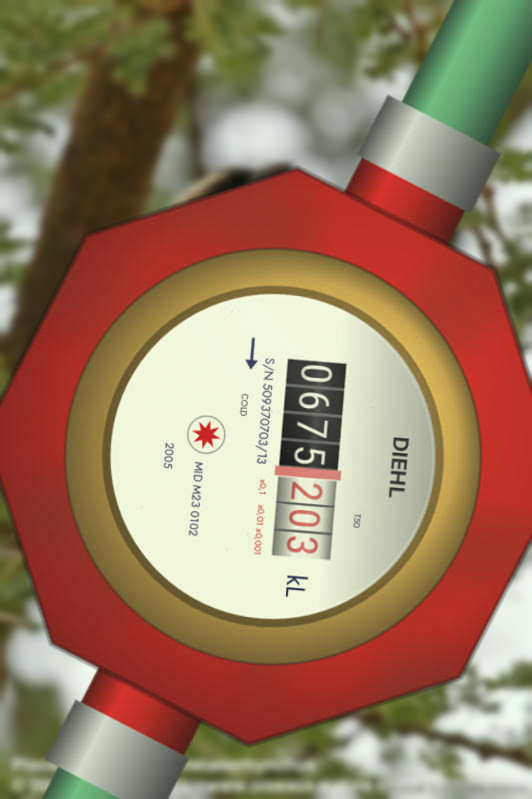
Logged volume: 675.203 kL
